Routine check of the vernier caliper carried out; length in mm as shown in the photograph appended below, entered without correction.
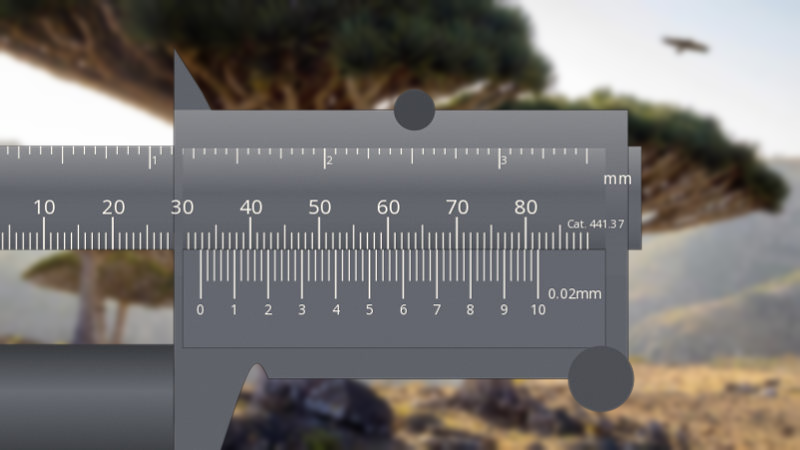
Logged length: 32.8 mm
